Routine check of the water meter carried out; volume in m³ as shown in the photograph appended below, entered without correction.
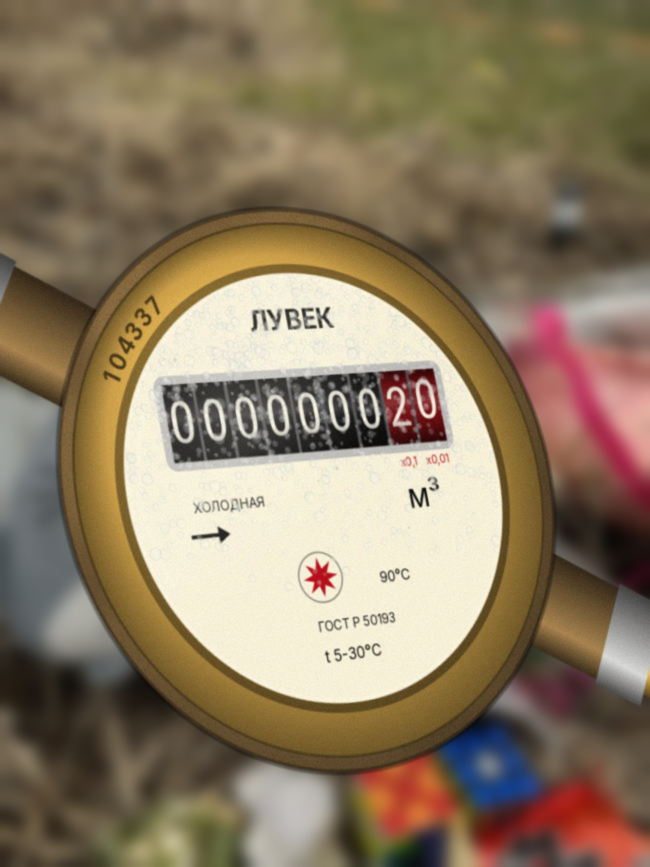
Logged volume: 0.20 m³
